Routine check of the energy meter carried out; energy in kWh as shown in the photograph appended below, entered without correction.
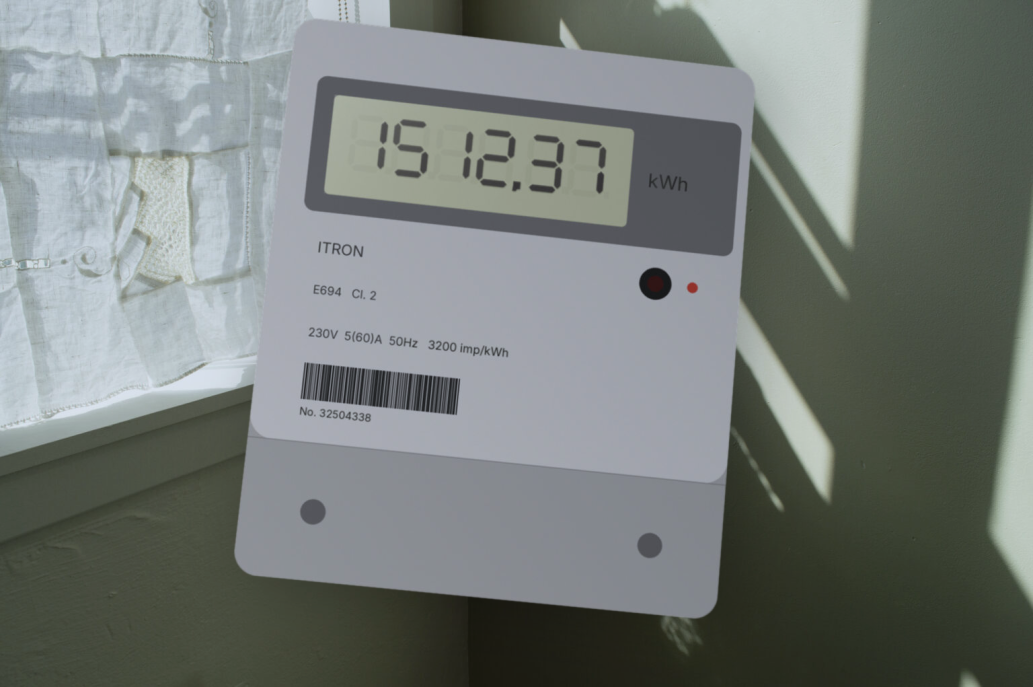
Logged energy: 1512.37 kWh
